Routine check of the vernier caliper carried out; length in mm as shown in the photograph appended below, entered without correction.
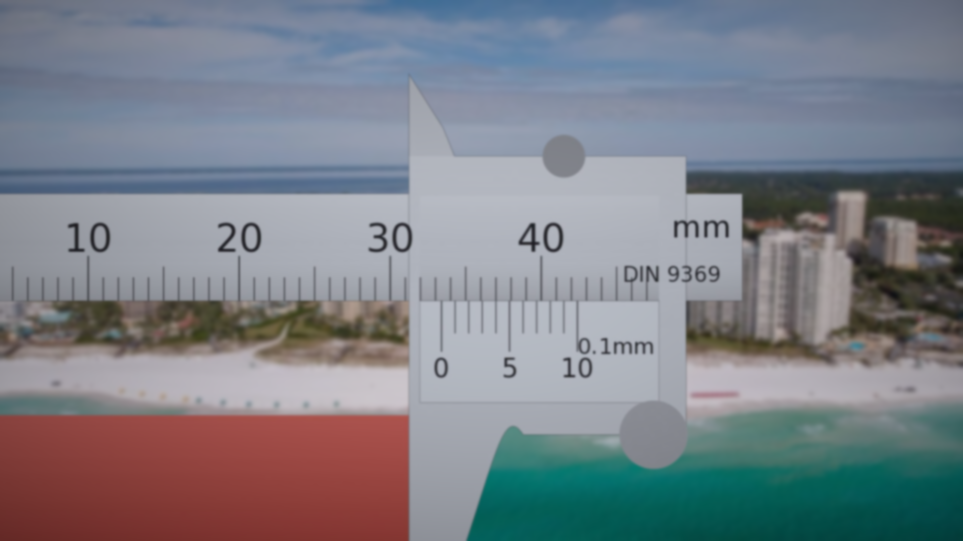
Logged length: 33.4 mm
